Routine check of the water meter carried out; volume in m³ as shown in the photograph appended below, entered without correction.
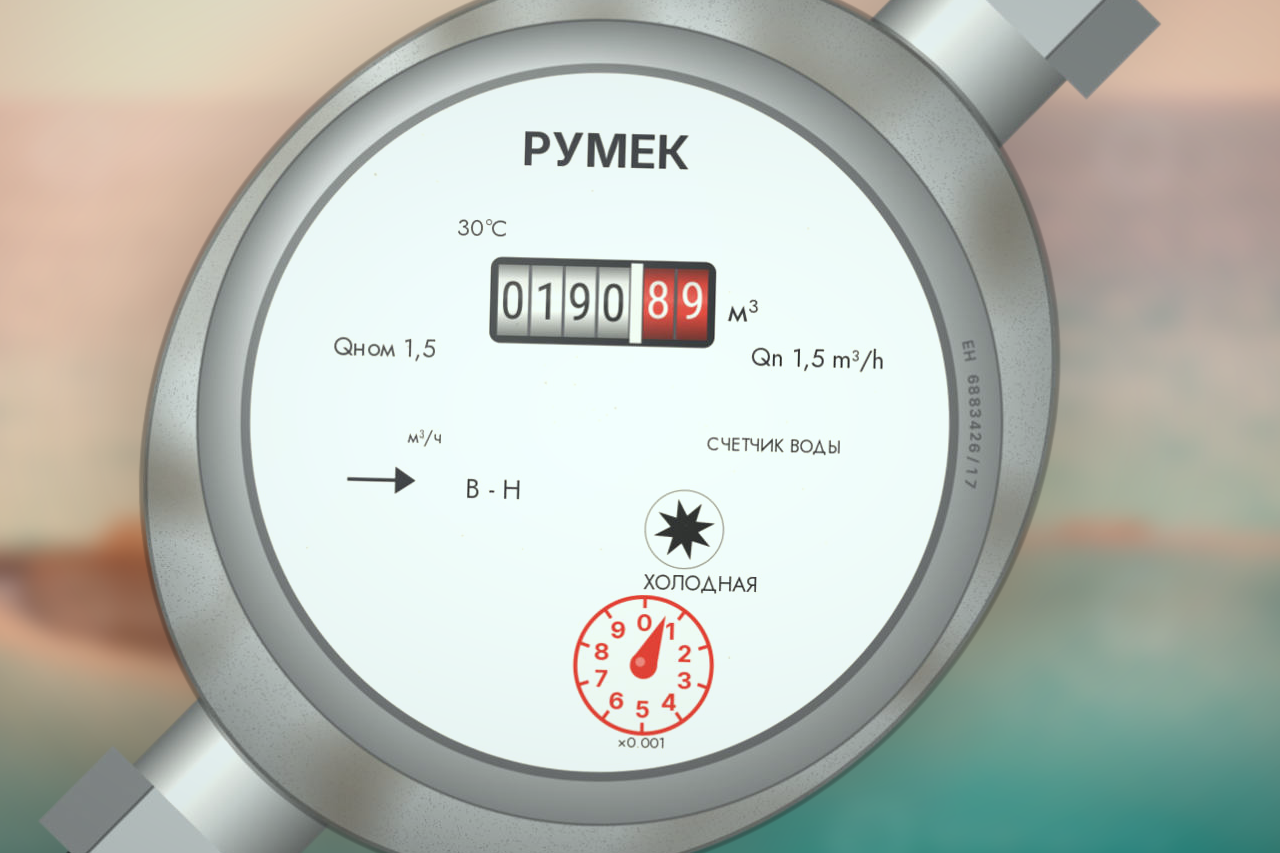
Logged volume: 190.890 m³
